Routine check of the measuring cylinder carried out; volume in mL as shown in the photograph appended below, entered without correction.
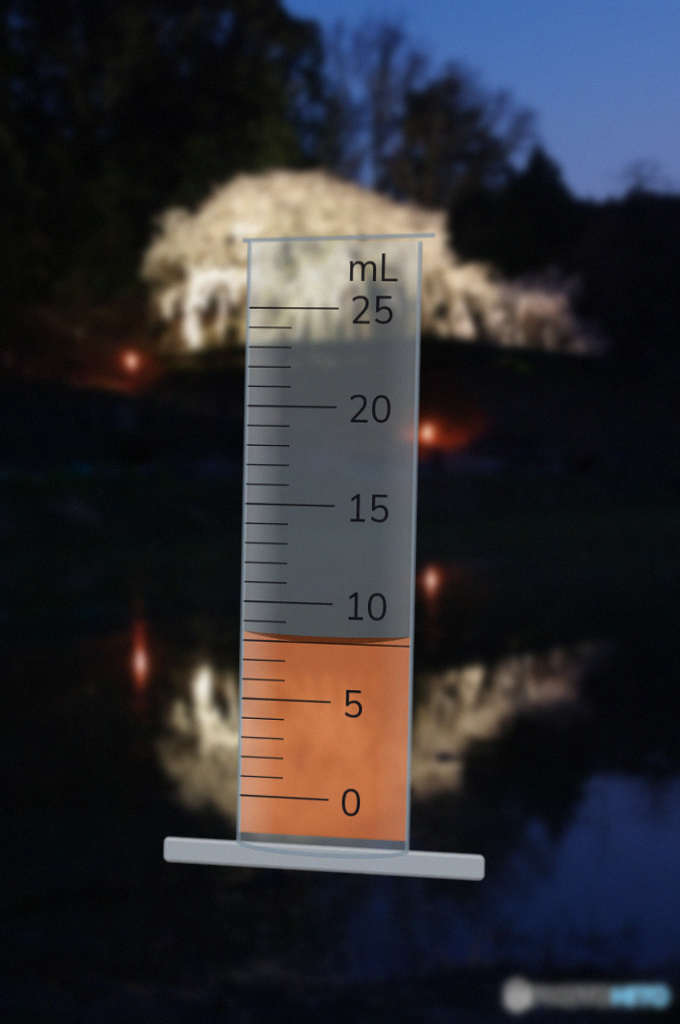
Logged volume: 8 mL
